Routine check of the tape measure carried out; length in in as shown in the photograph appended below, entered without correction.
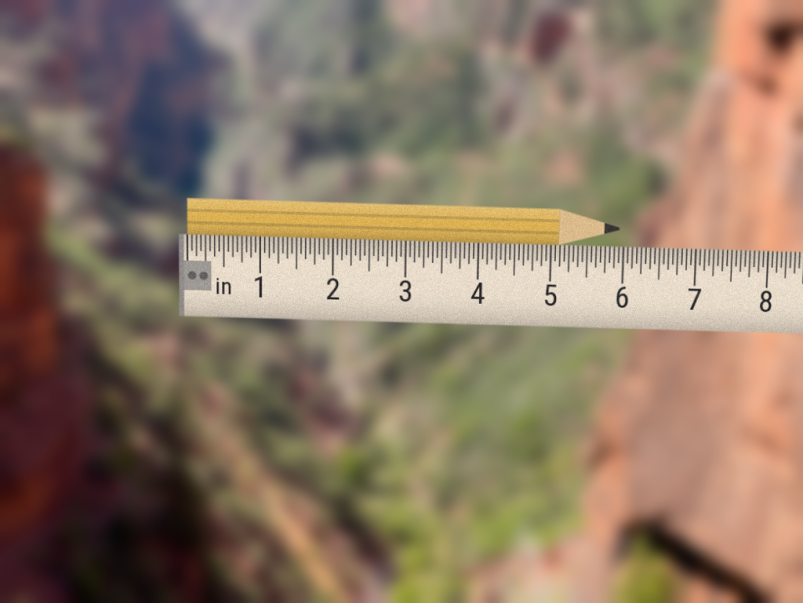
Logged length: 5.9375 in
